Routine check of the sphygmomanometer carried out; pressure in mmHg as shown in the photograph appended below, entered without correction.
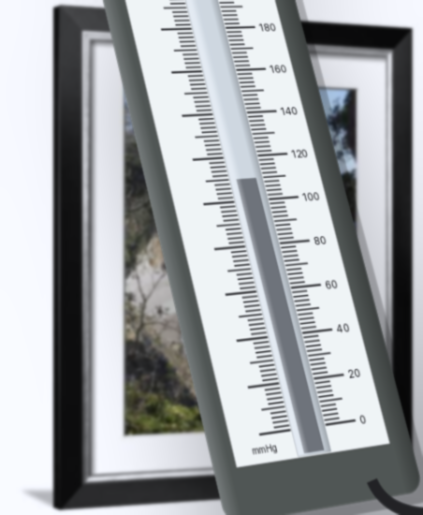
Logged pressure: 110 mmHg
